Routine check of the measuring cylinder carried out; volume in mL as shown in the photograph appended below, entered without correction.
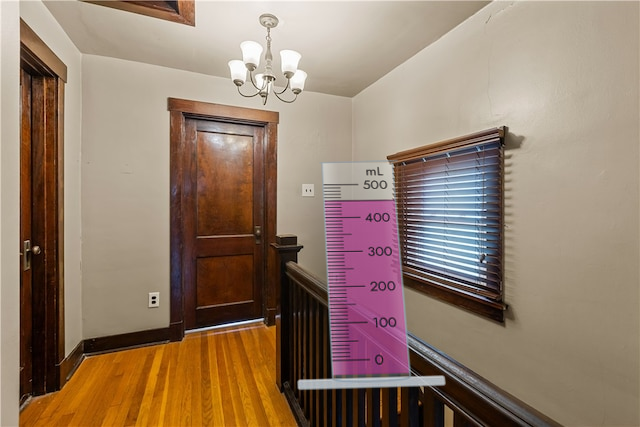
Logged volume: 450 mL
